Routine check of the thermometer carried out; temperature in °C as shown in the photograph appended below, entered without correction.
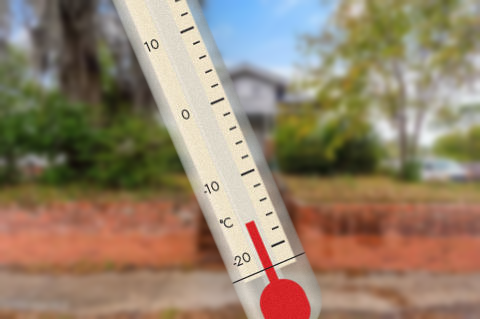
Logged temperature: -16 °C
